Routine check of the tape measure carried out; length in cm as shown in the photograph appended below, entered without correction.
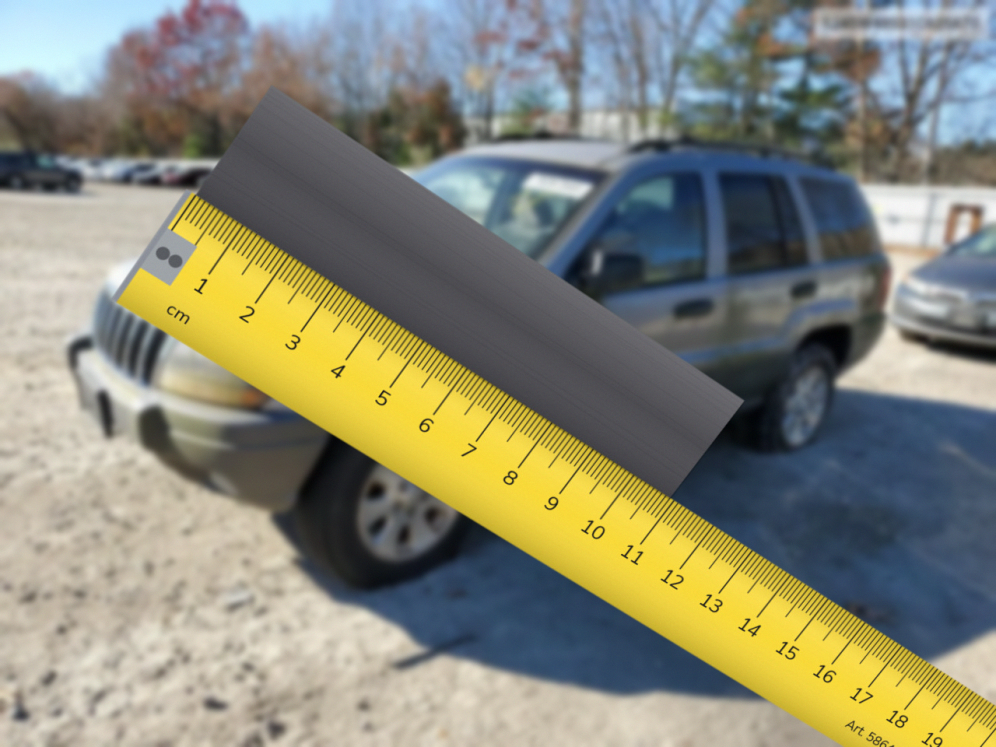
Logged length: 10.9 cm
